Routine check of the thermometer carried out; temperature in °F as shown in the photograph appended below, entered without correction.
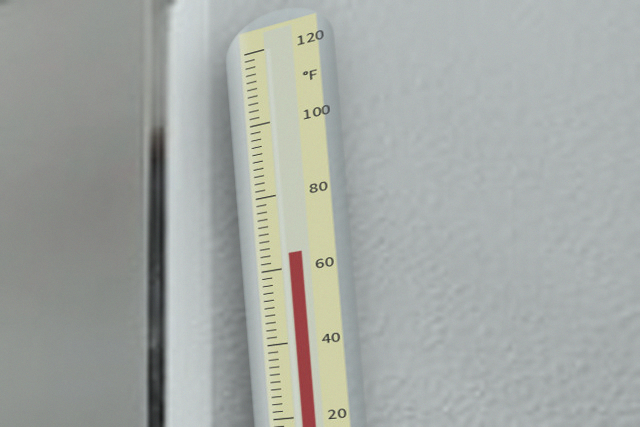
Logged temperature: 64 °F
